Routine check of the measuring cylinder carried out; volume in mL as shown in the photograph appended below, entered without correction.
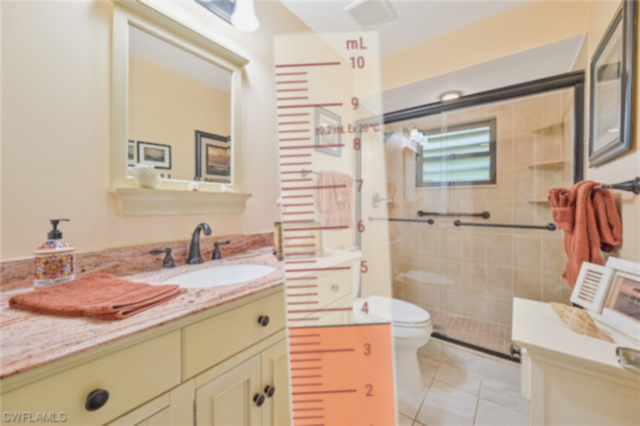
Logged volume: 3.6 mL
